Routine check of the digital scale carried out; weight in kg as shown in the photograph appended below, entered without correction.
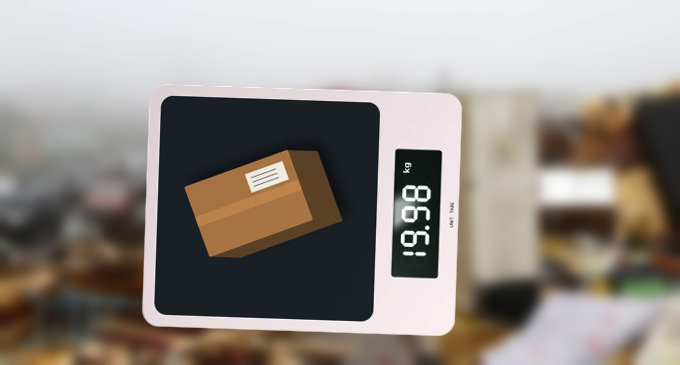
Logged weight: 19.98 kg
